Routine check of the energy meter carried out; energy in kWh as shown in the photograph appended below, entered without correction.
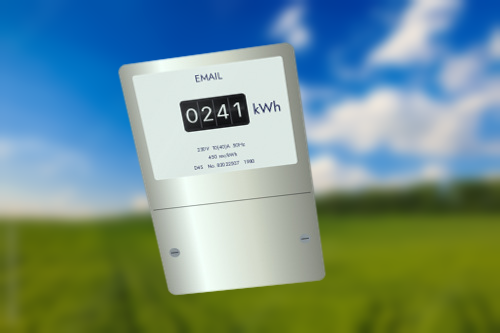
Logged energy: 241 kWh
